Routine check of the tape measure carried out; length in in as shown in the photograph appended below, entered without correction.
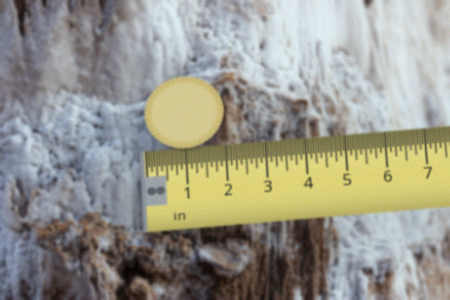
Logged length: 2 in
